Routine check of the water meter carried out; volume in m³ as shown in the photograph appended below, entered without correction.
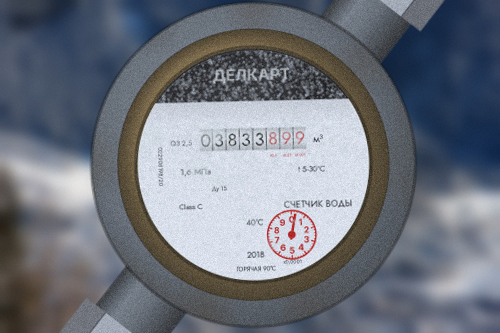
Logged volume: 3833.8990 m³
